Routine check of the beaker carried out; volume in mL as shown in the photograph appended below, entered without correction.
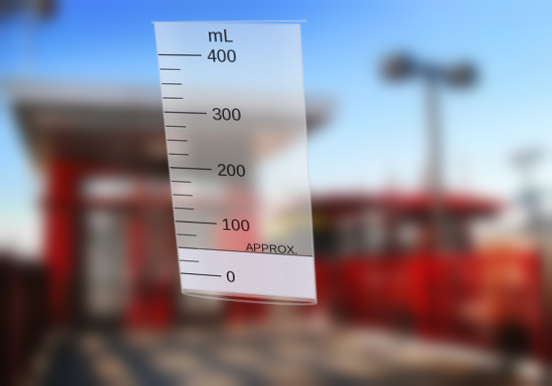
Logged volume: 50 mL
